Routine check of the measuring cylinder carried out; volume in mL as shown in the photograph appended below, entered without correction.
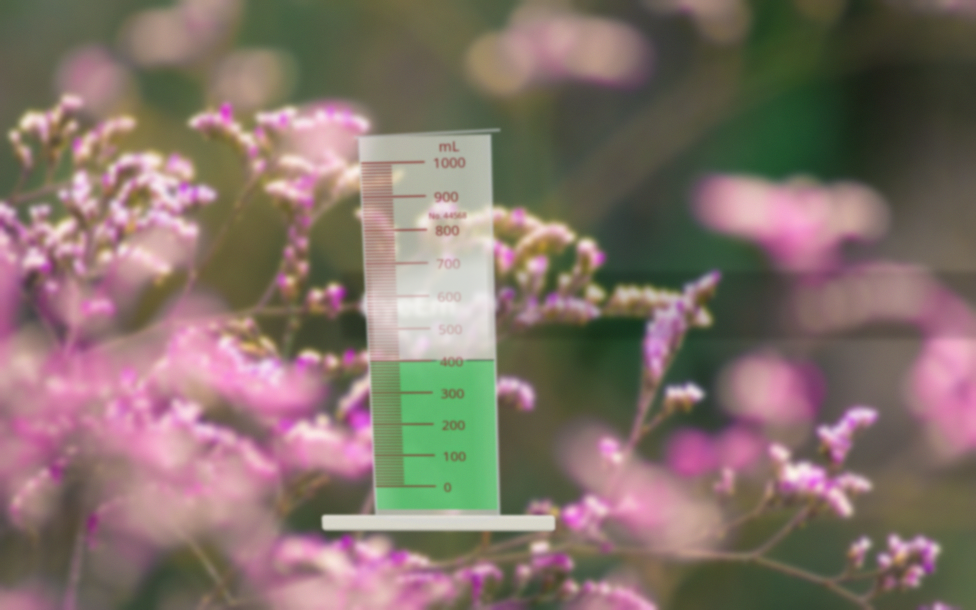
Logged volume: 400 mL
